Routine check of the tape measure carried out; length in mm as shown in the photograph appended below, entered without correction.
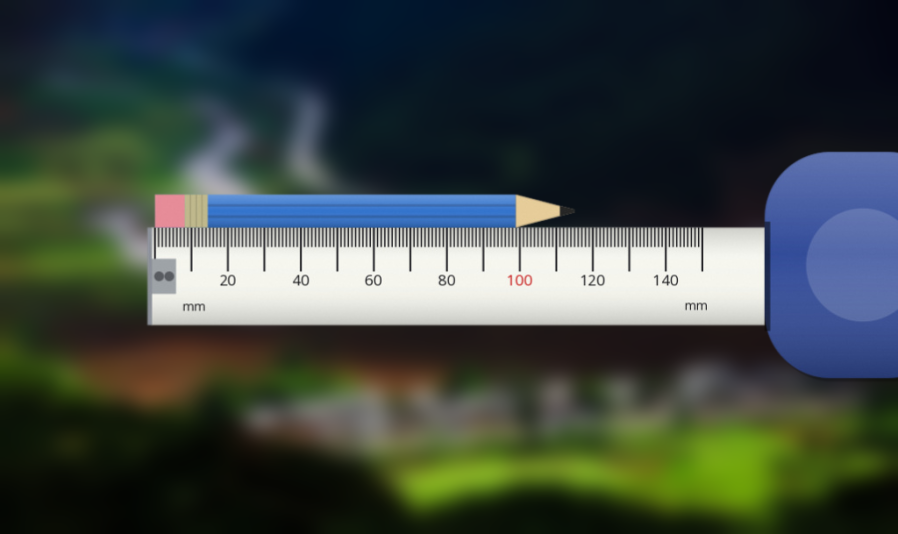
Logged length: 115 mm
